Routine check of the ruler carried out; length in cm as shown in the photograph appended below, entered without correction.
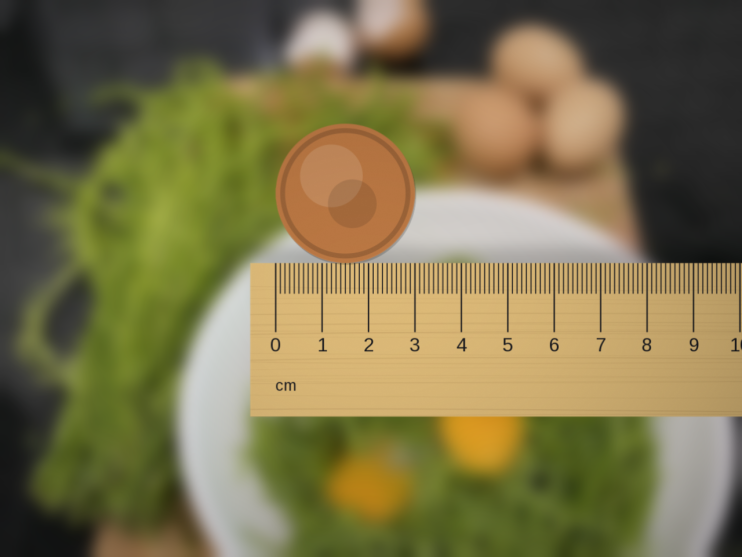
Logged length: 3 cm
